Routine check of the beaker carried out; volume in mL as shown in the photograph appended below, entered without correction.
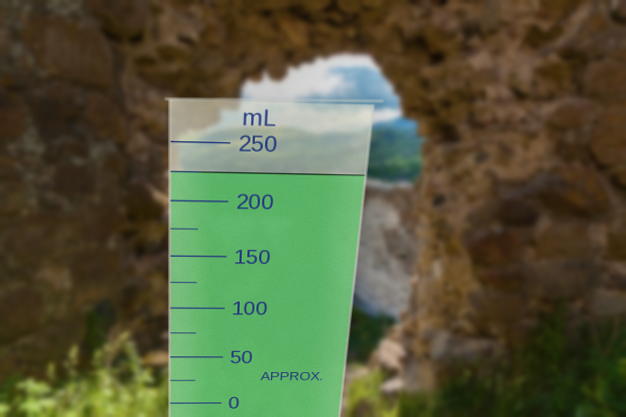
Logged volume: 225 mL
